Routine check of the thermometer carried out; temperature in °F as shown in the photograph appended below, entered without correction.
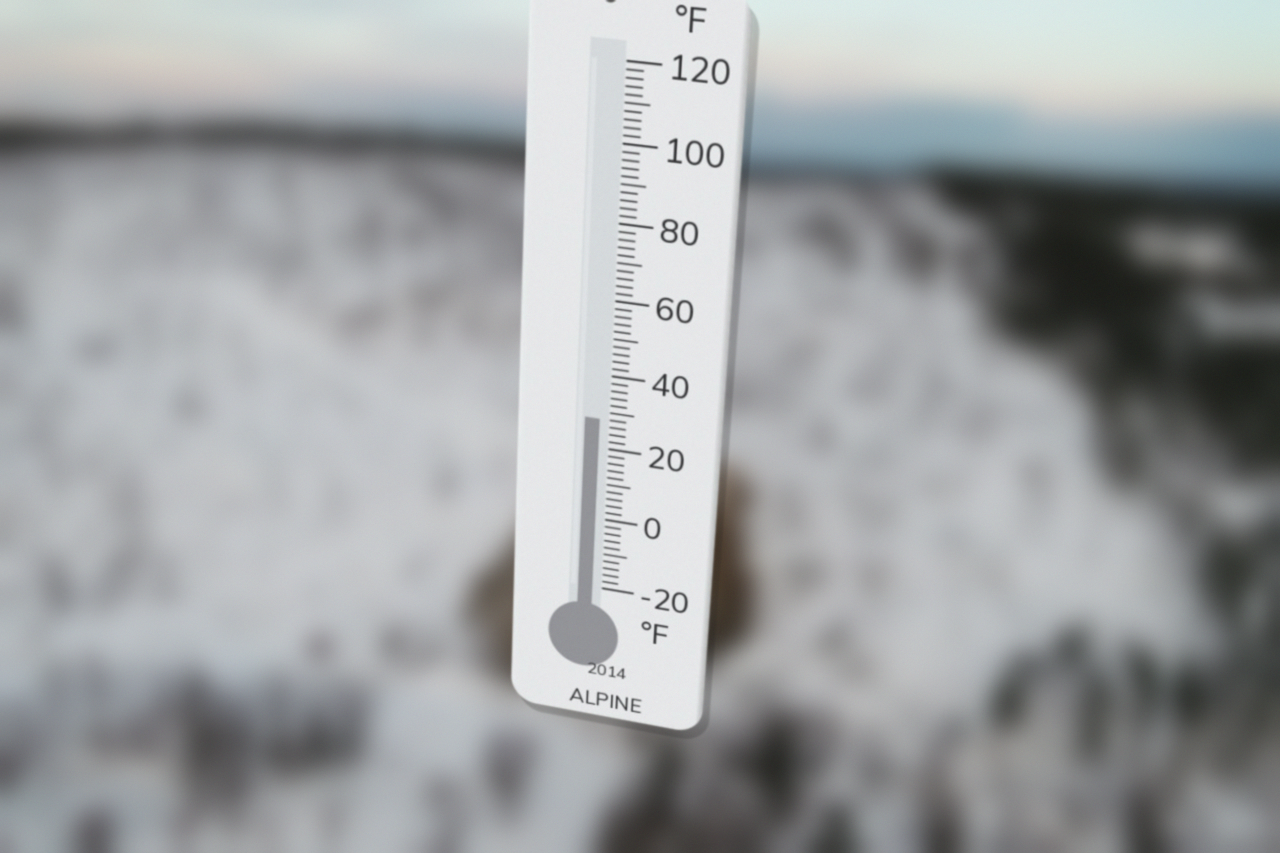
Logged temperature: 28 °F
